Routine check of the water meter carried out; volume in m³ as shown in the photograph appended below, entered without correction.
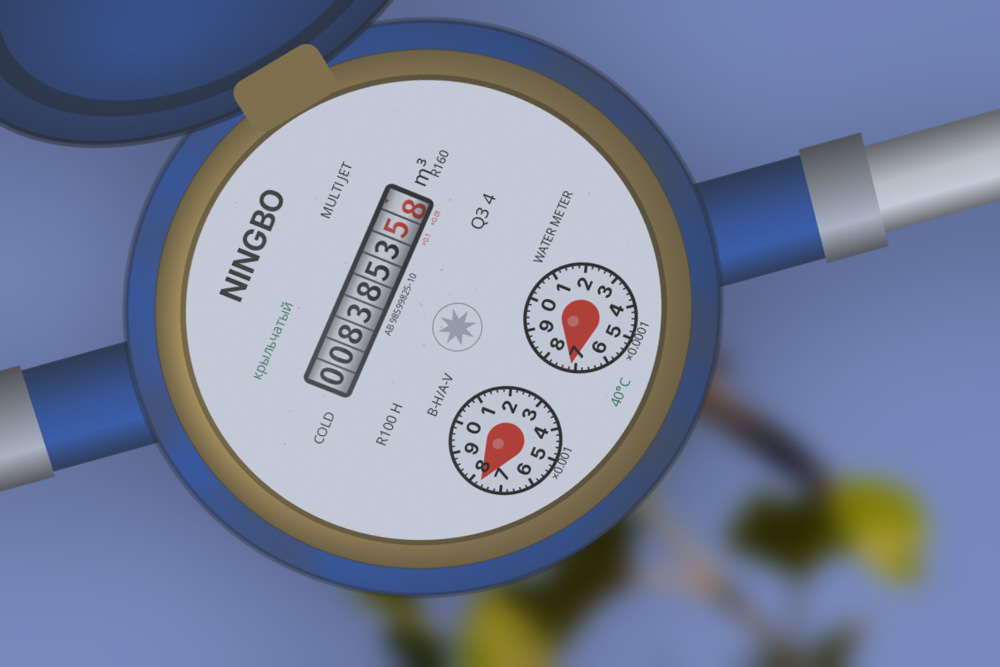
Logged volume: 83853.5777 m³
